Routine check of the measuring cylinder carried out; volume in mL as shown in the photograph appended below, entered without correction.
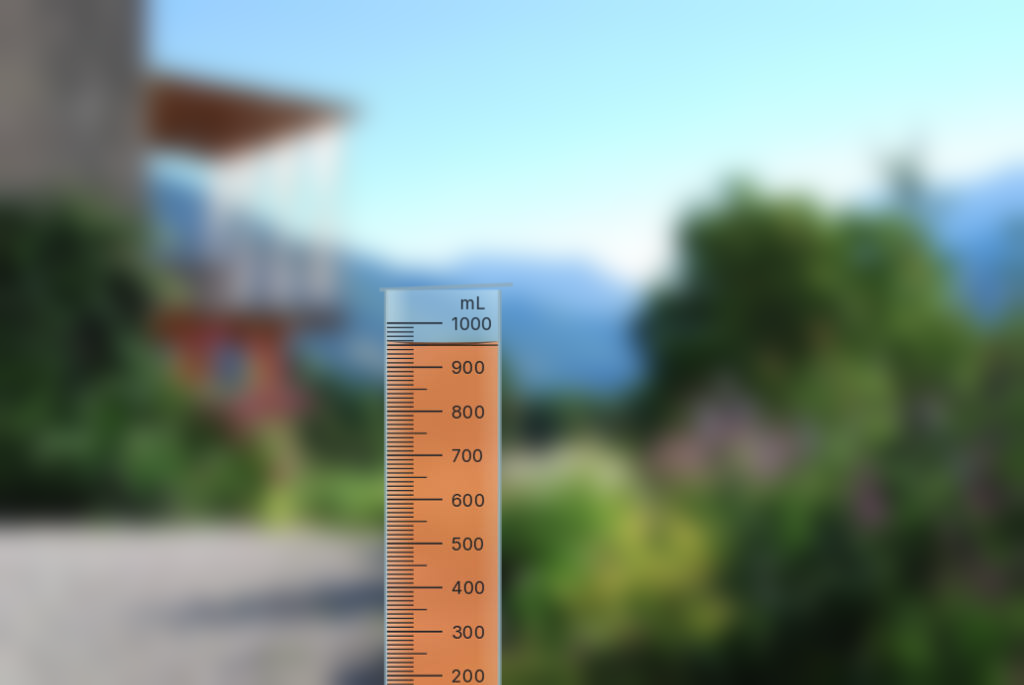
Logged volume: 950 mL
